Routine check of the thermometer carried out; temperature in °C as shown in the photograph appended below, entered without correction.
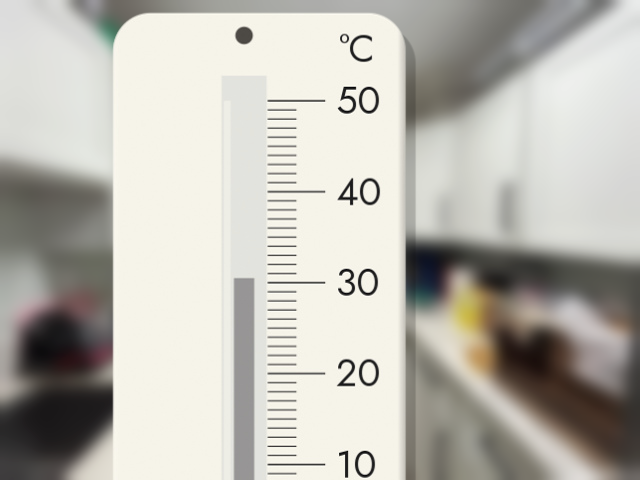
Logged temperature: 30.5 °C
